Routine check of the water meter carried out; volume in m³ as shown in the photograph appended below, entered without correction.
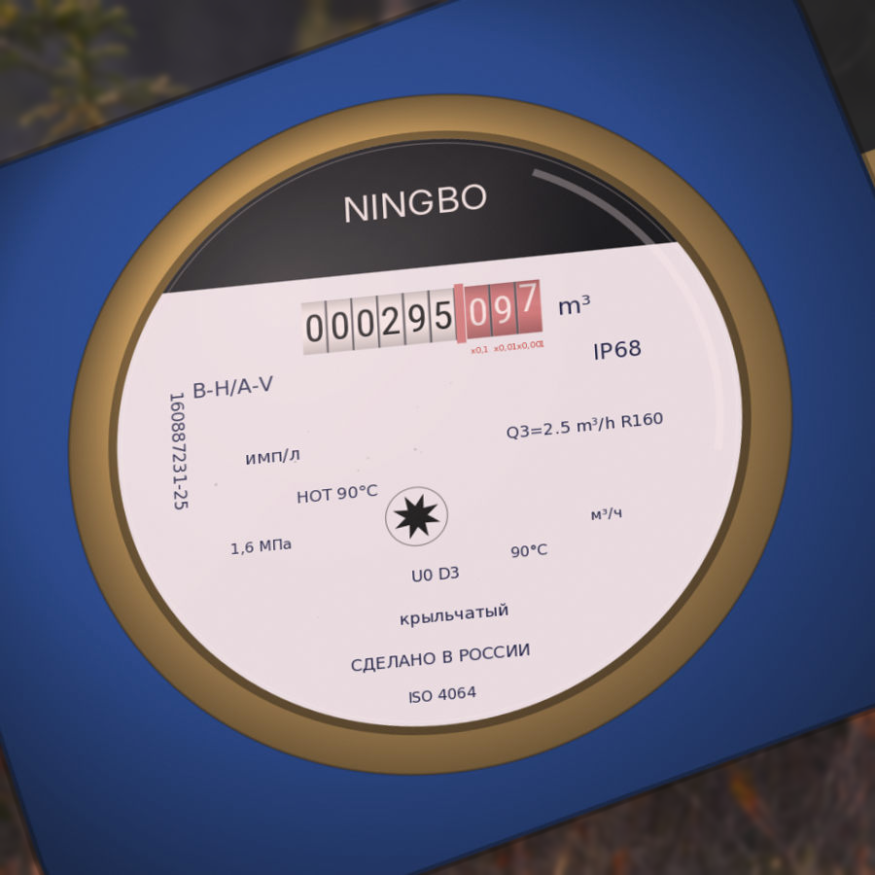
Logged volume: 295.097 m³
